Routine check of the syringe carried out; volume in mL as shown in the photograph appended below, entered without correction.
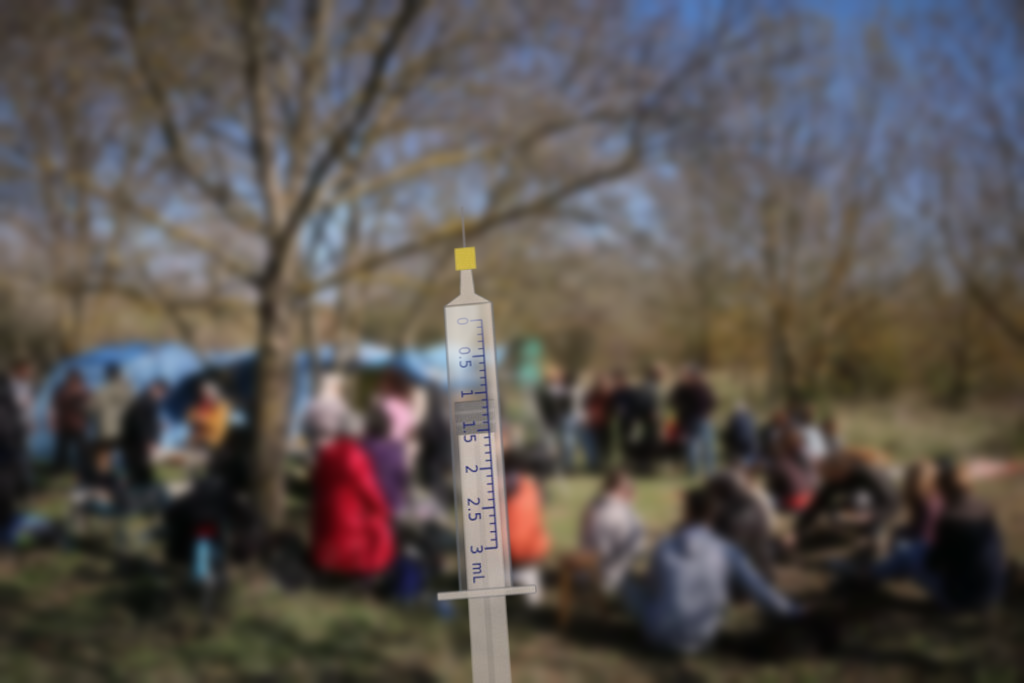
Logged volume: 1.1 mL
